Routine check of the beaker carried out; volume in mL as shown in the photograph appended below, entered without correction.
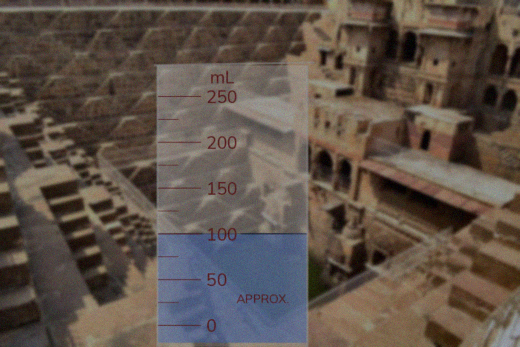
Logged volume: 100 mL
